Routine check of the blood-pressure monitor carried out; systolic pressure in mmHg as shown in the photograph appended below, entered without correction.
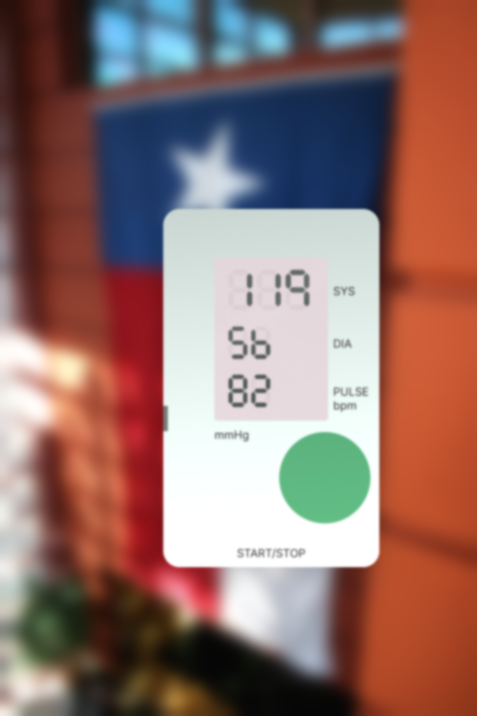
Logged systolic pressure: 119 mmHg
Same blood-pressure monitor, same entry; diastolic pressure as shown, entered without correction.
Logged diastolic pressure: 56 mmHg
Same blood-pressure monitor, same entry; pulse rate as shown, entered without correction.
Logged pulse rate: 82 bpm
